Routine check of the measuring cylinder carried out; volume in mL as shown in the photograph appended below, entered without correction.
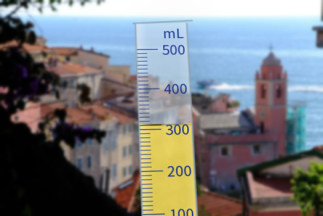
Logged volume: 310 mL
